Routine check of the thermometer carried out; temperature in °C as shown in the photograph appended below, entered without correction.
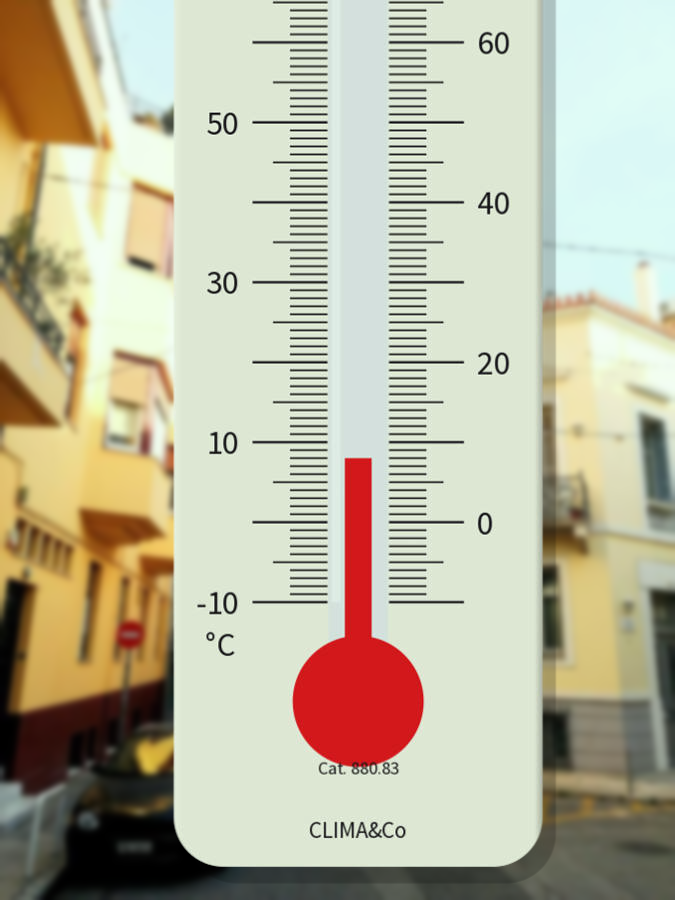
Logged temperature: 8 °C
